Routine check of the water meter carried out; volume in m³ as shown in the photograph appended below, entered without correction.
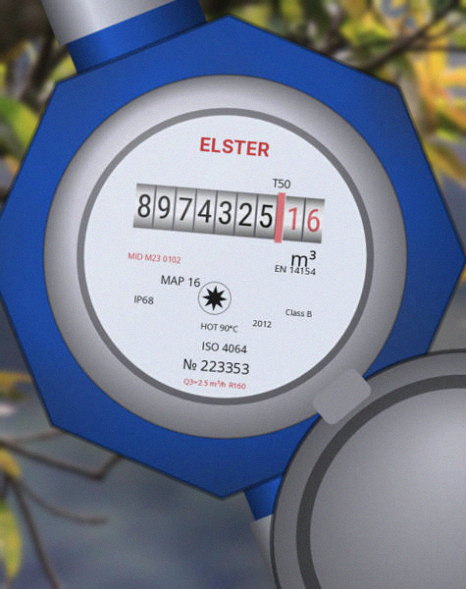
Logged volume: 8974325.16 m³
